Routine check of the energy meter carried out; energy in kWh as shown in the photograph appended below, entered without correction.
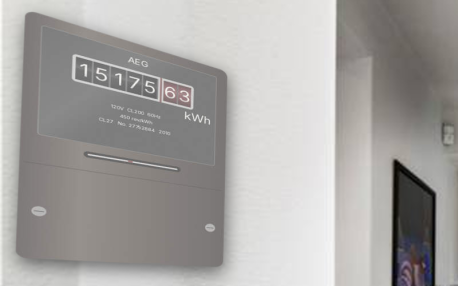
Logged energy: 15175.63 kWh
